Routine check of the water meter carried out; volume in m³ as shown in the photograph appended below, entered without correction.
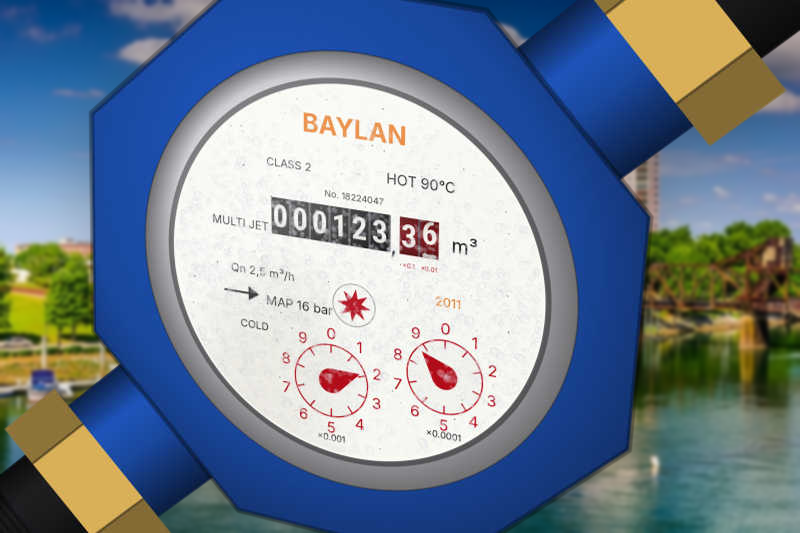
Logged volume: 123.3618 m³
